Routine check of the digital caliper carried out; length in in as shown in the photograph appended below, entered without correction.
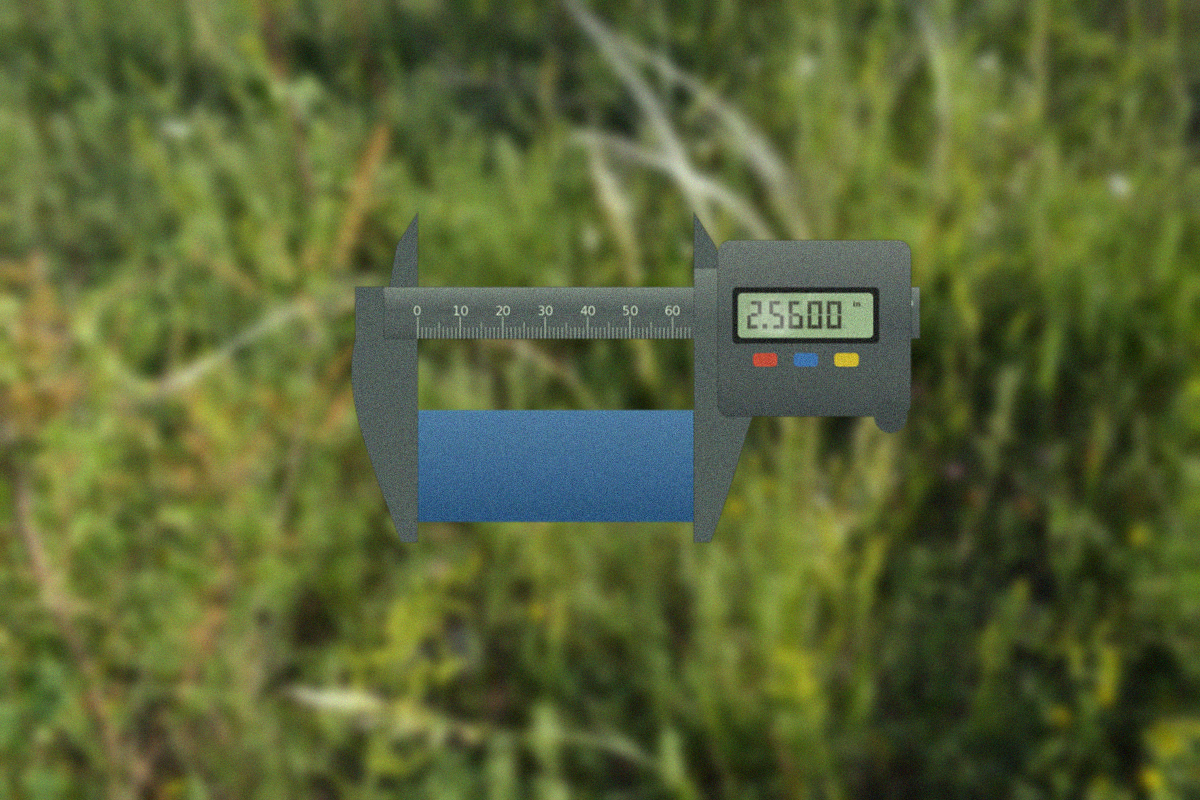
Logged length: 2.5600 in
